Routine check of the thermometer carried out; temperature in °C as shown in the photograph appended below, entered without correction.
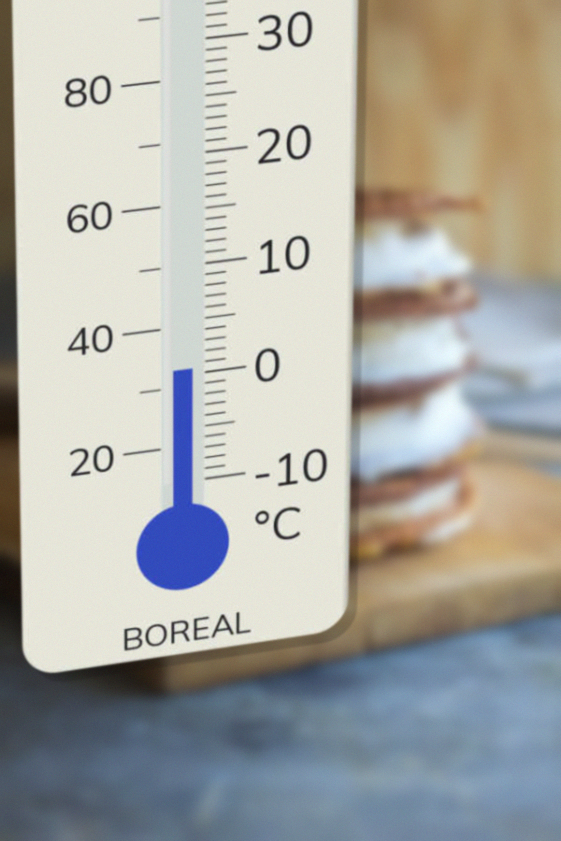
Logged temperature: 0.5 °C
